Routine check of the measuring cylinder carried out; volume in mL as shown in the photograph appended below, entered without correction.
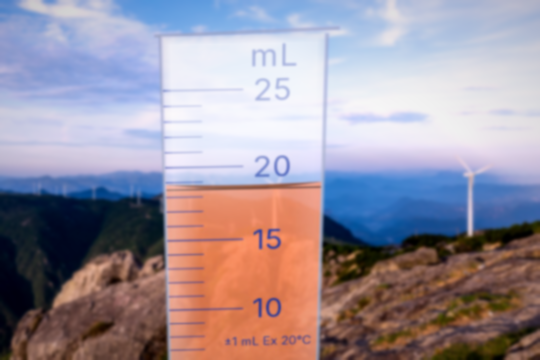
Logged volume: 18.5 mL
